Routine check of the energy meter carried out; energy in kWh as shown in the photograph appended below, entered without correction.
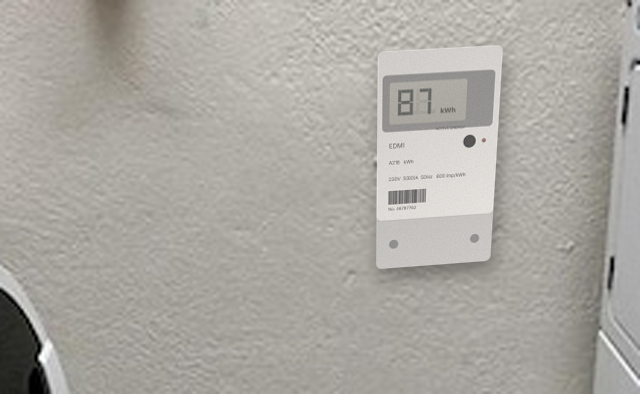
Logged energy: 87 kWh
